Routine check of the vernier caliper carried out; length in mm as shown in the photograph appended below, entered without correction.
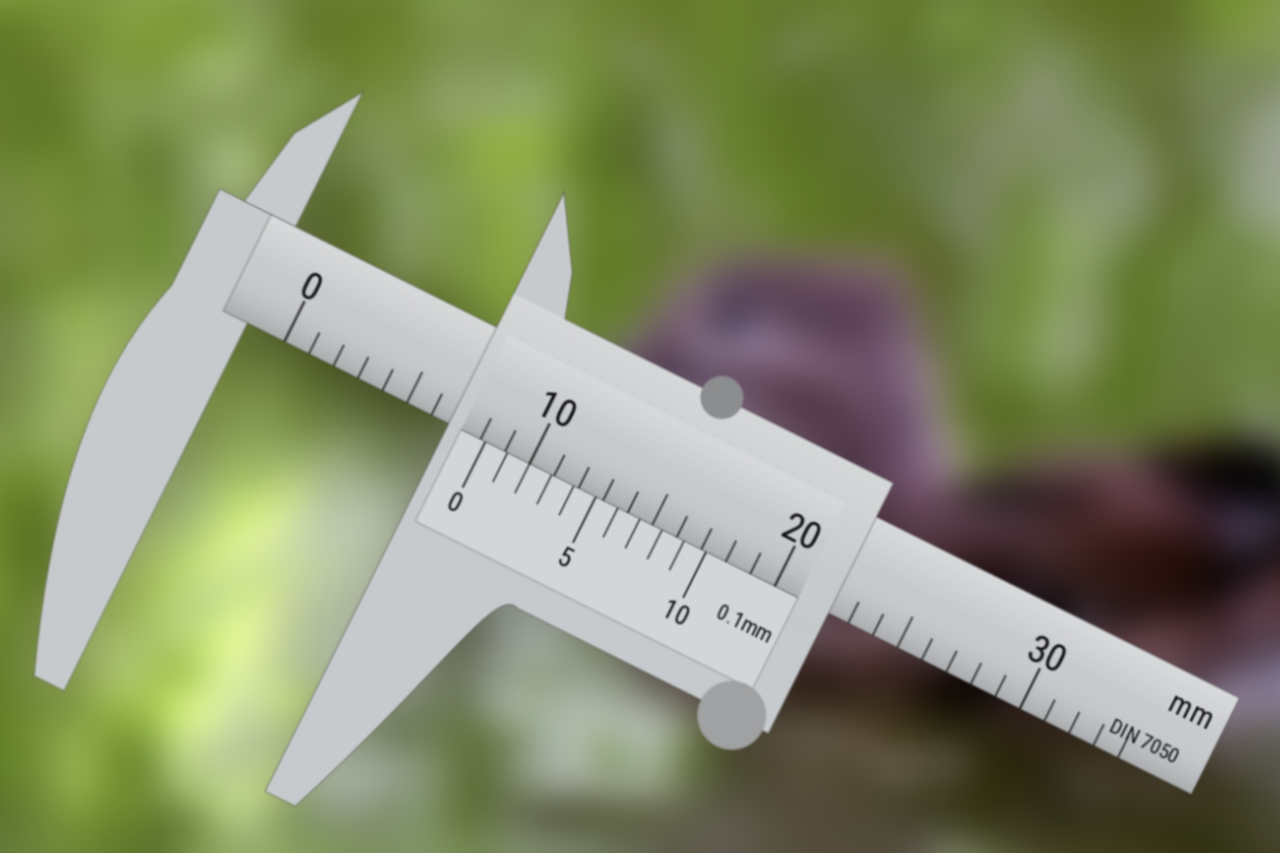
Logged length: 8.2 mm
